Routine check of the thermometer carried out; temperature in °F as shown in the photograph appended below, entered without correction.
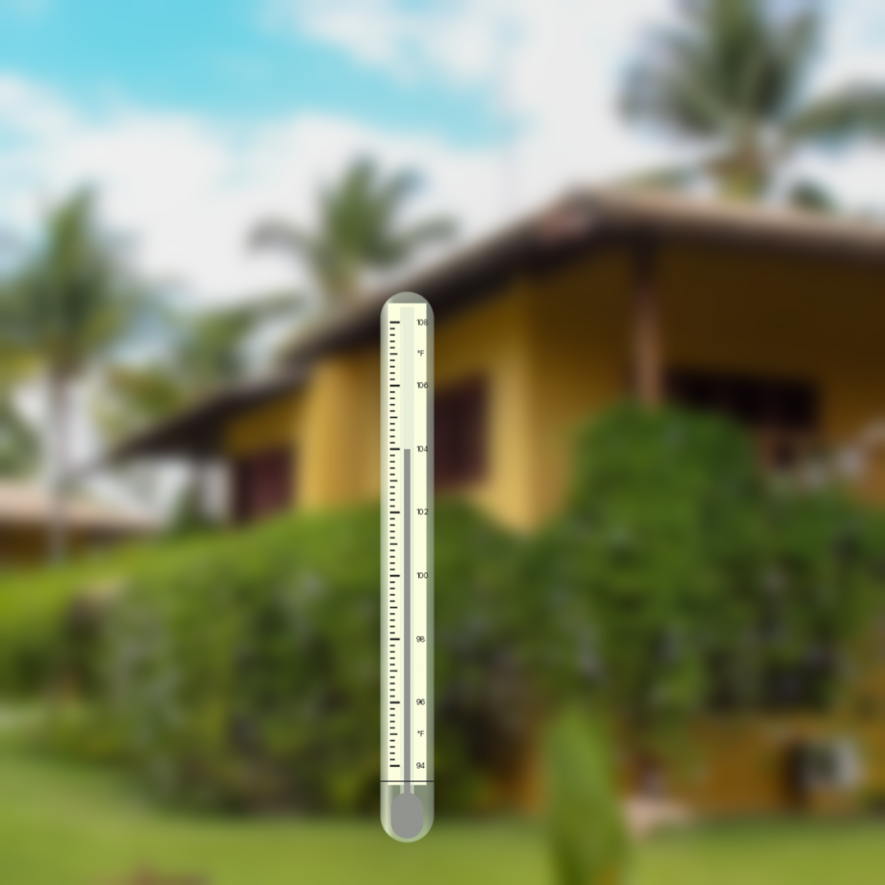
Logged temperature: 104 °F
